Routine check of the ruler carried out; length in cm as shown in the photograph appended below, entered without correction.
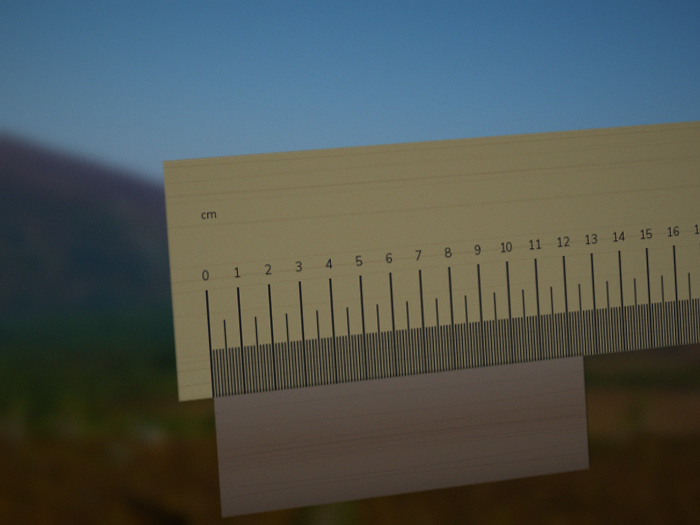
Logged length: 12.5 cm
